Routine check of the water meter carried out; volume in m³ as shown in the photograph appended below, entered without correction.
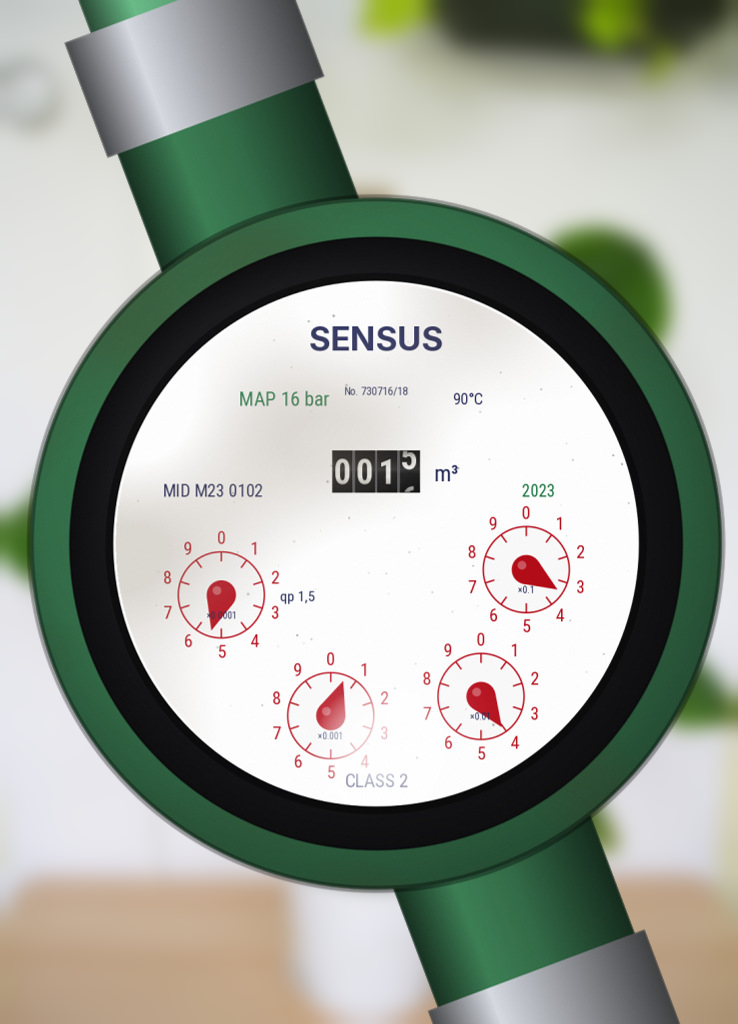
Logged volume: 15.3405 m³
